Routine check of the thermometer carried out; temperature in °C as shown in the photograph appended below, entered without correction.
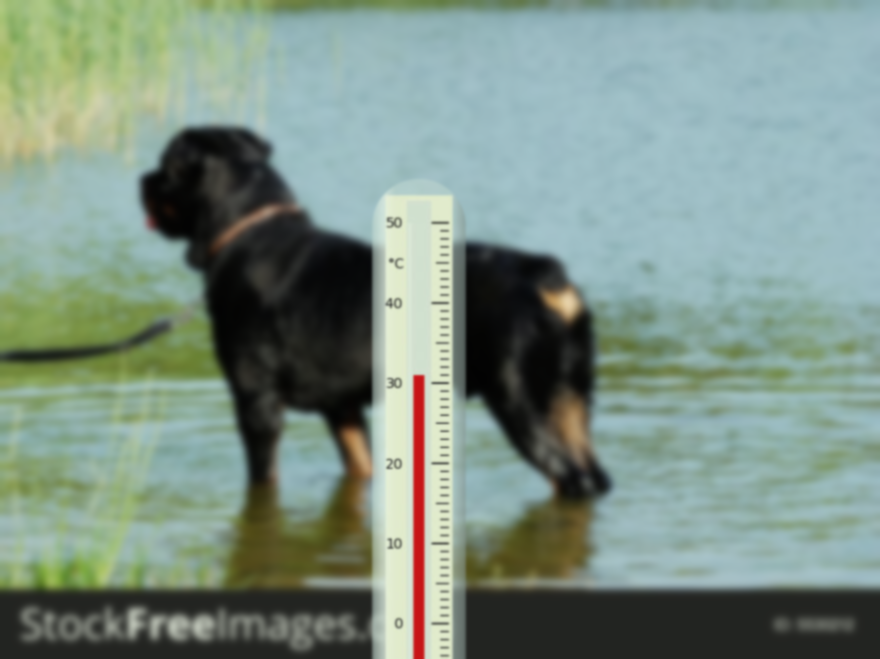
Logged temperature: 31 °C
